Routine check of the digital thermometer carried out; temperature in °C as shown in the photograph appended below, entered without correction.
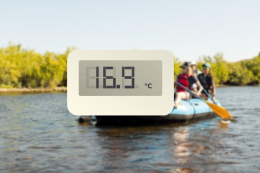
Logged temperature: 16.9 °C
